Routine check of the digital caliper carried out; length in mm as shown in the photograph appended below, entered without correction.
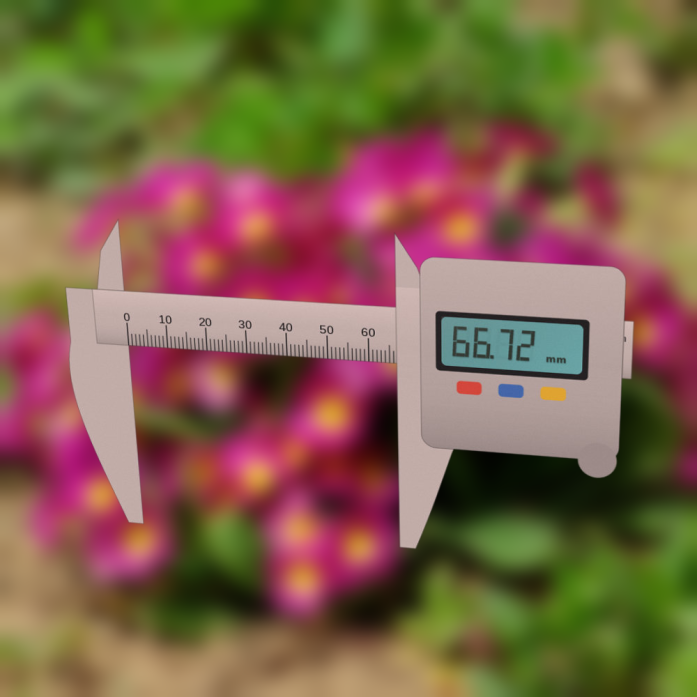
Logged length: 66.72 mm
